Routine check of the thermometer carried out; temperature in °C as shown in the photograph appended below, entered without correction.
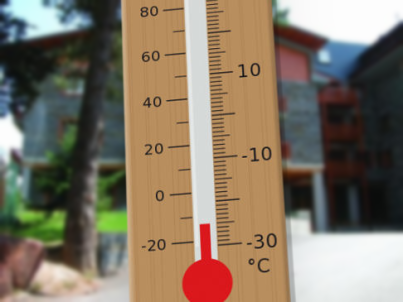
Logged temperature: -25 °C
